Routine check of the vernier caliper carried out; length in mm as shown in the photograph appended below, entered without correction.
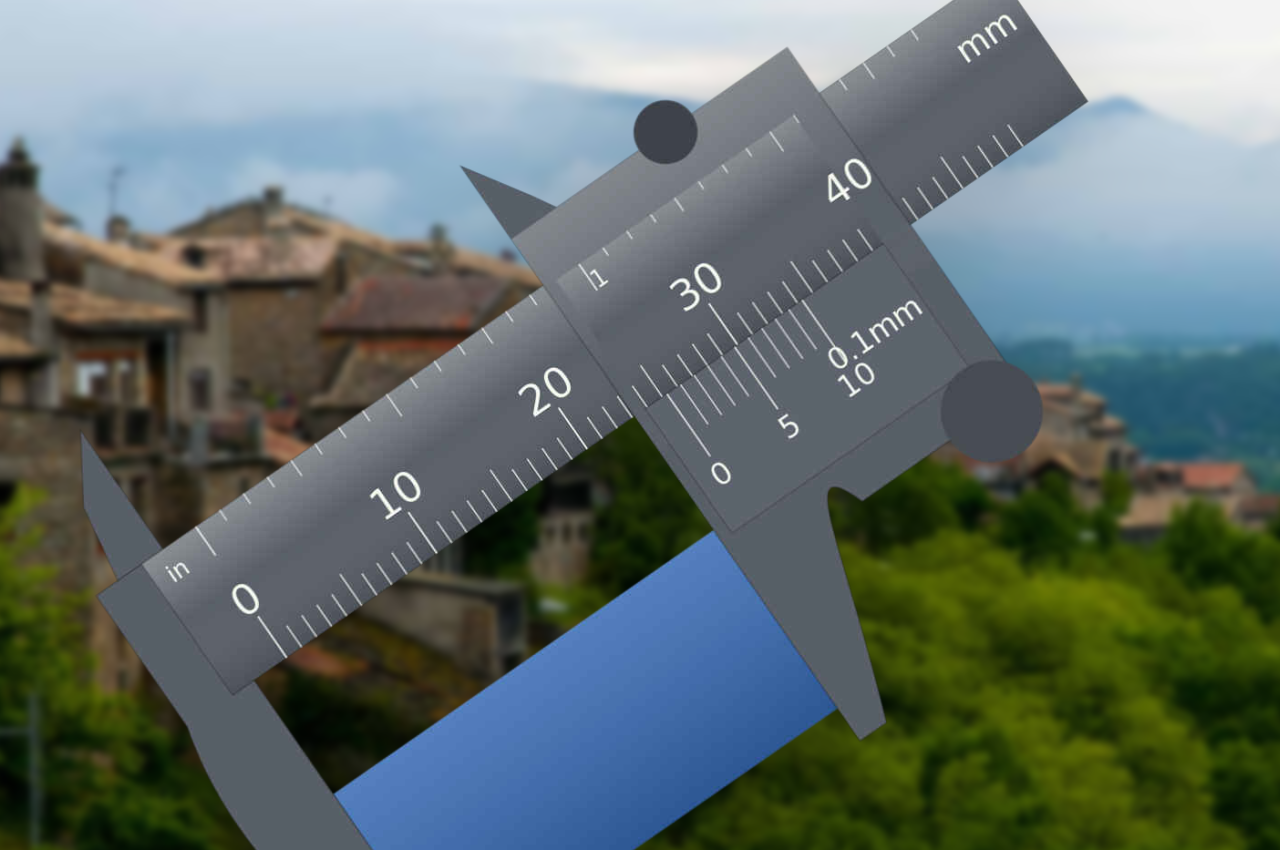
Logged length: 25.3 mm
